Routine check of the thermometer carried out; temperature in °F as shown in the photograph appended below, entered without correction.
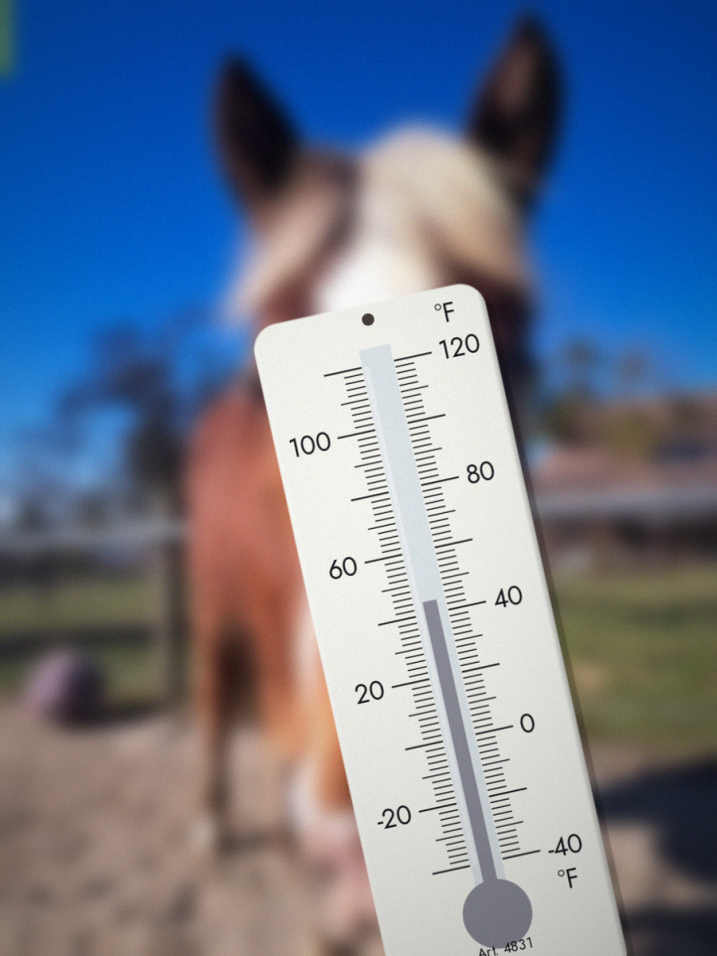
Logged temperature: 44 °F
